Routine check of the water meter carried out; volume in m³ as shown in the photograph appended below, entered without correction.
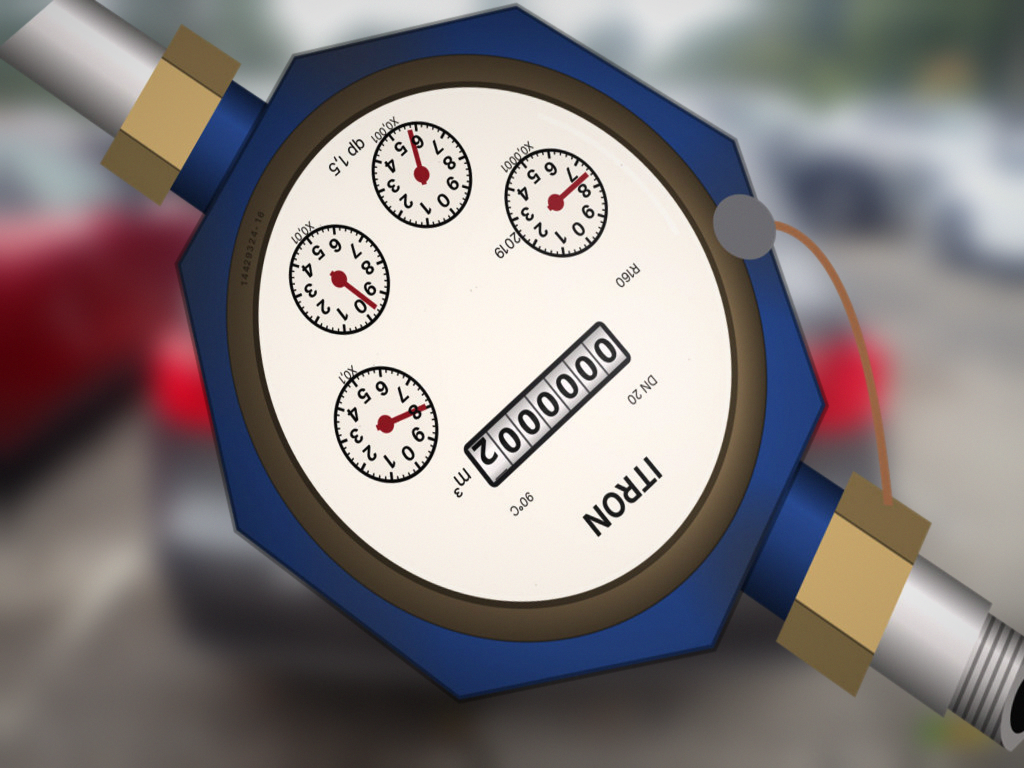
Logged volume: 1.7957 m³
